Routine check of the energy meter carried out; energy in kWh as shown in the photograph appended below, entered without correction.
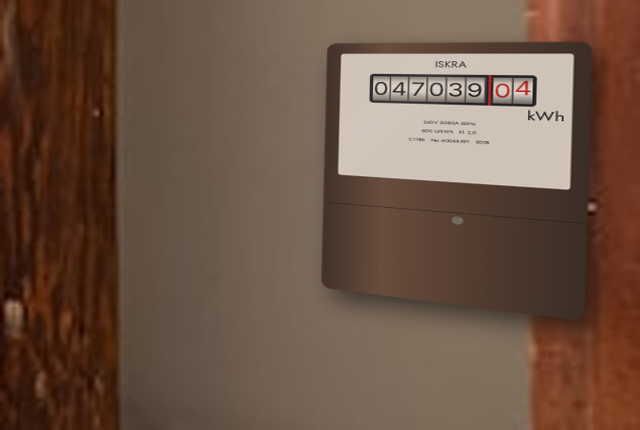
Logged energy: 47039.04 kWh
